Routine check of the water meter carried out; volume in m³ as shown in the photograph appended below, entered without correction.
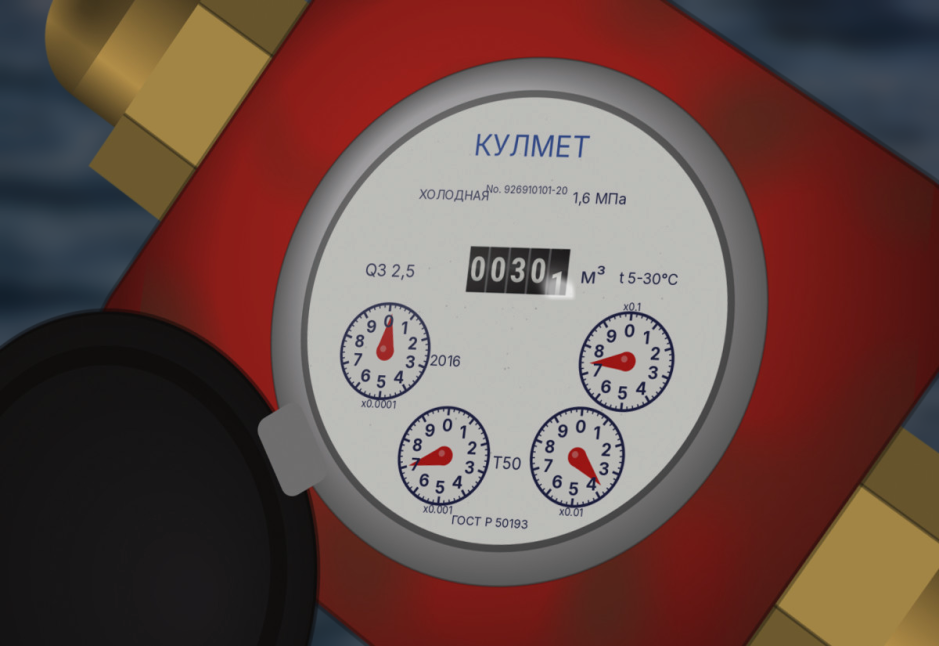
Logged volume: 300.7370 m³
